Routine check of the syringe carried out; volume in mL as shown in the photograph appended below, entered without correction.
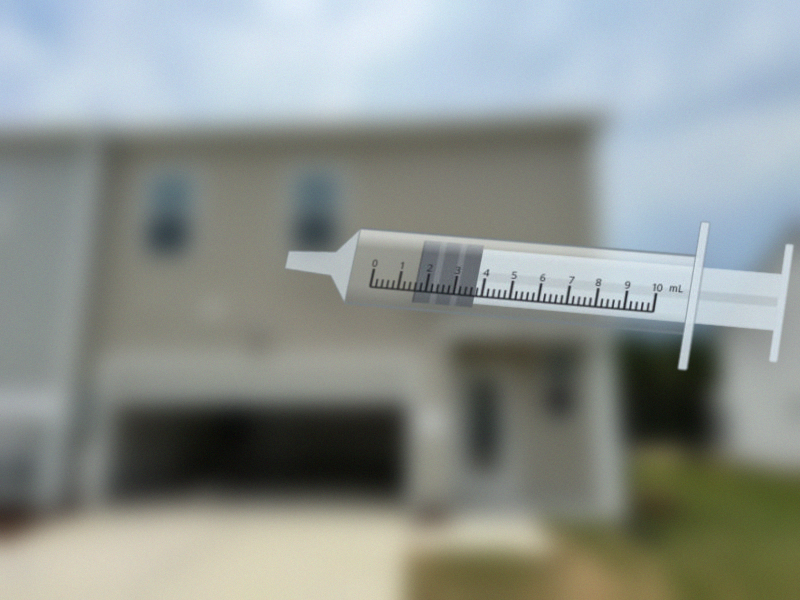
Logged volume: 1.6 mL
